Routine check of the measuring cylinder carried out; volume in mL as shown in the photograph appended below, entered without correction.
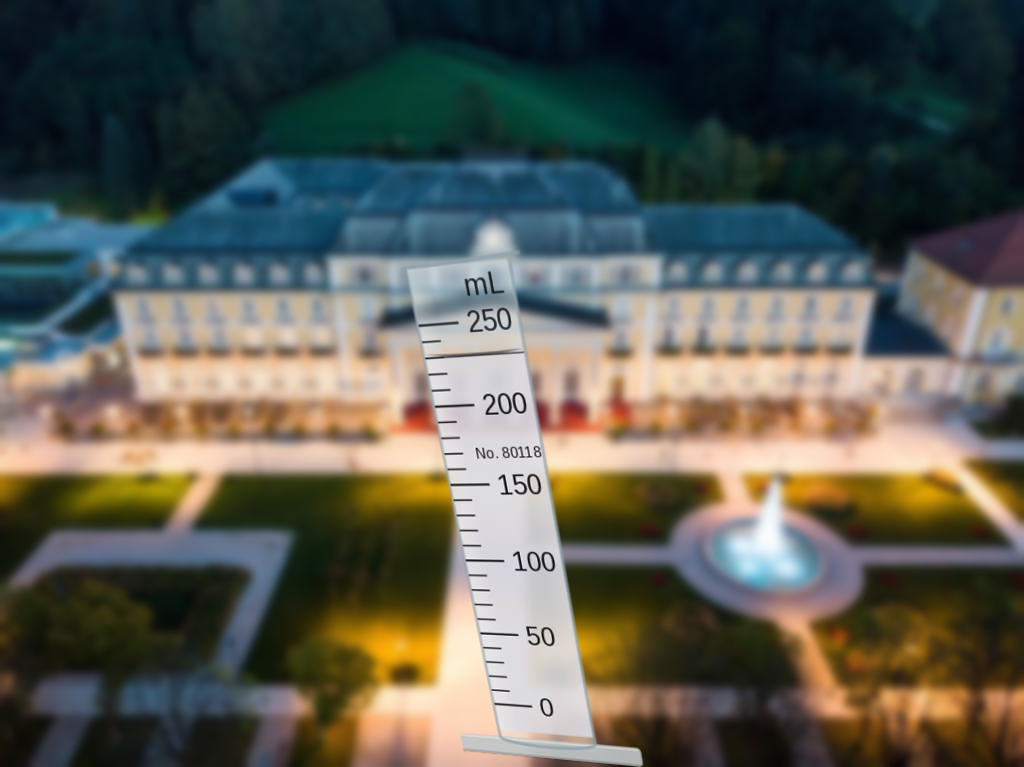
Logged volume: 230 mL
